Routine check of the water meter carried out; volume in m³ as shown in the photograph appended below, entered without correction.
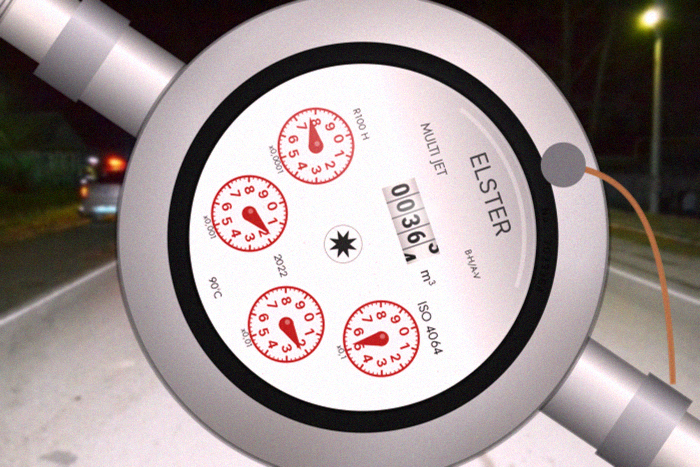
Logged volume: 363.5217 m³
